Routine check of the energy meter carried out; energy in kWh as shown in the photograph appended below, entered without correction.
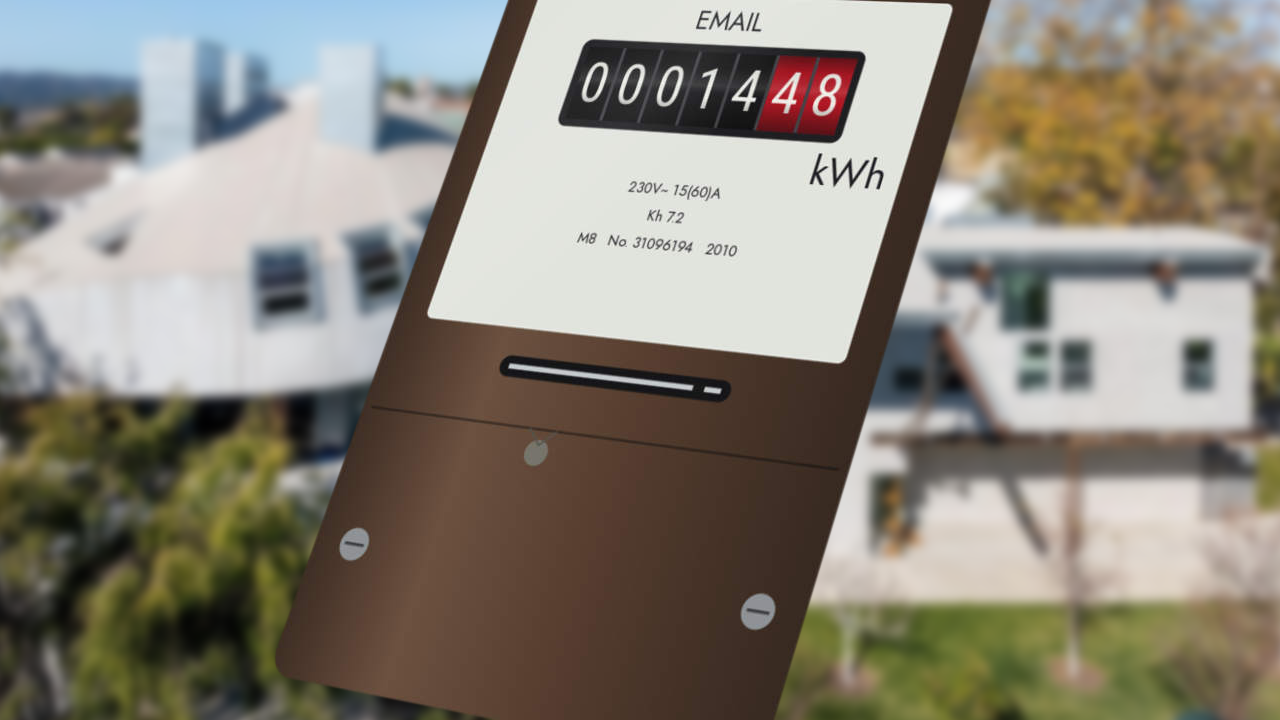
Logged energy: 14.48 kWh
